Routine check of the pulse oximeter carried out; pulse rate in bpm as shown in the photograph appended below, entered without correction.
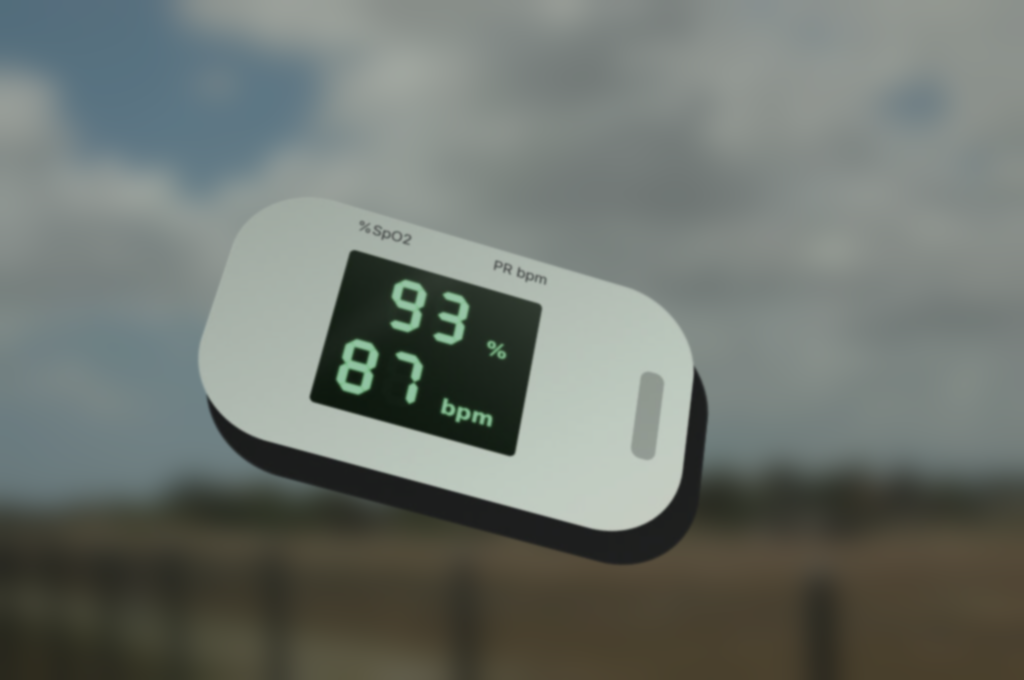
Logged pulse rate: 87 bpm
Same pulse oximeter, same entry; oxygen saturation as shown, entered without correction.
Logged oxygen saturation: 93 %
